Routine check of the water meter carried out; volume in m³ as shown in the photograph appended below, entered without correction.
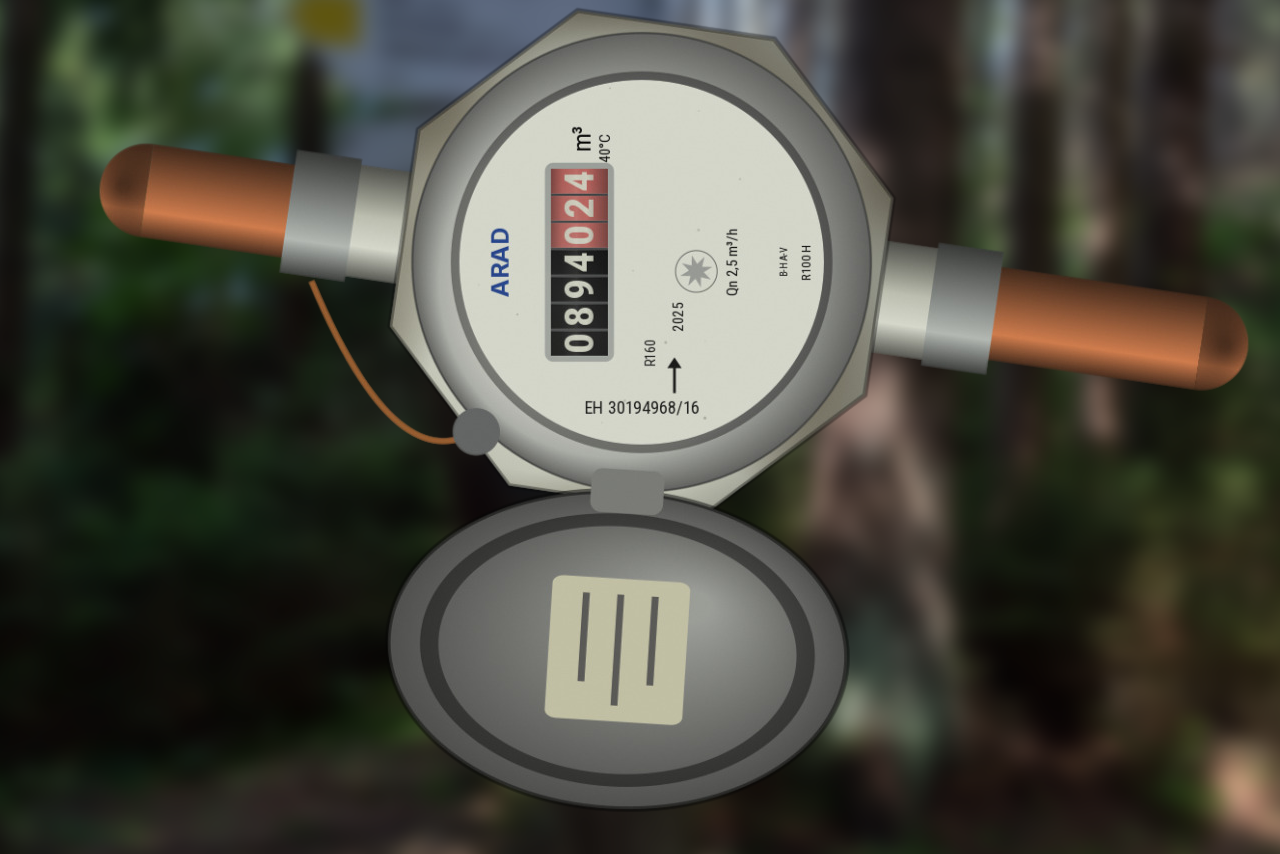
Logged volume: 894.024 m³
